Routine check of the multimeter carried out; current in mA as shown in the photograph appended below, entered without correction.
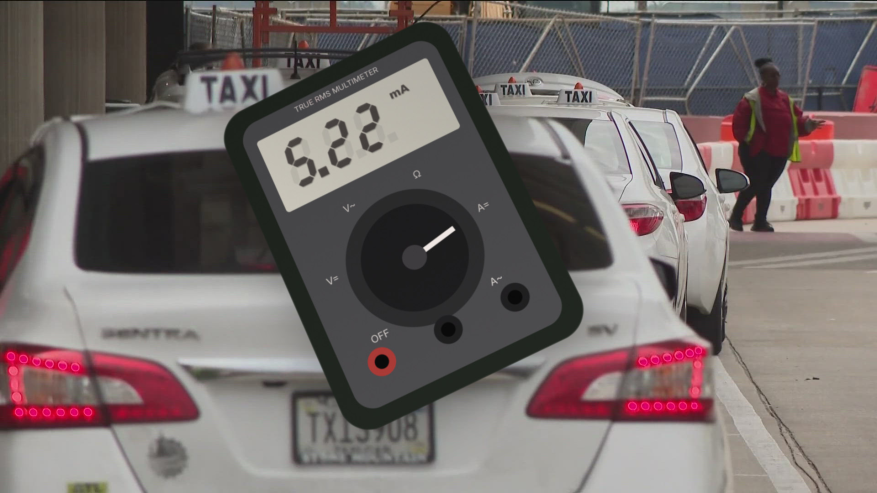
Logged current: 5.22 mA
